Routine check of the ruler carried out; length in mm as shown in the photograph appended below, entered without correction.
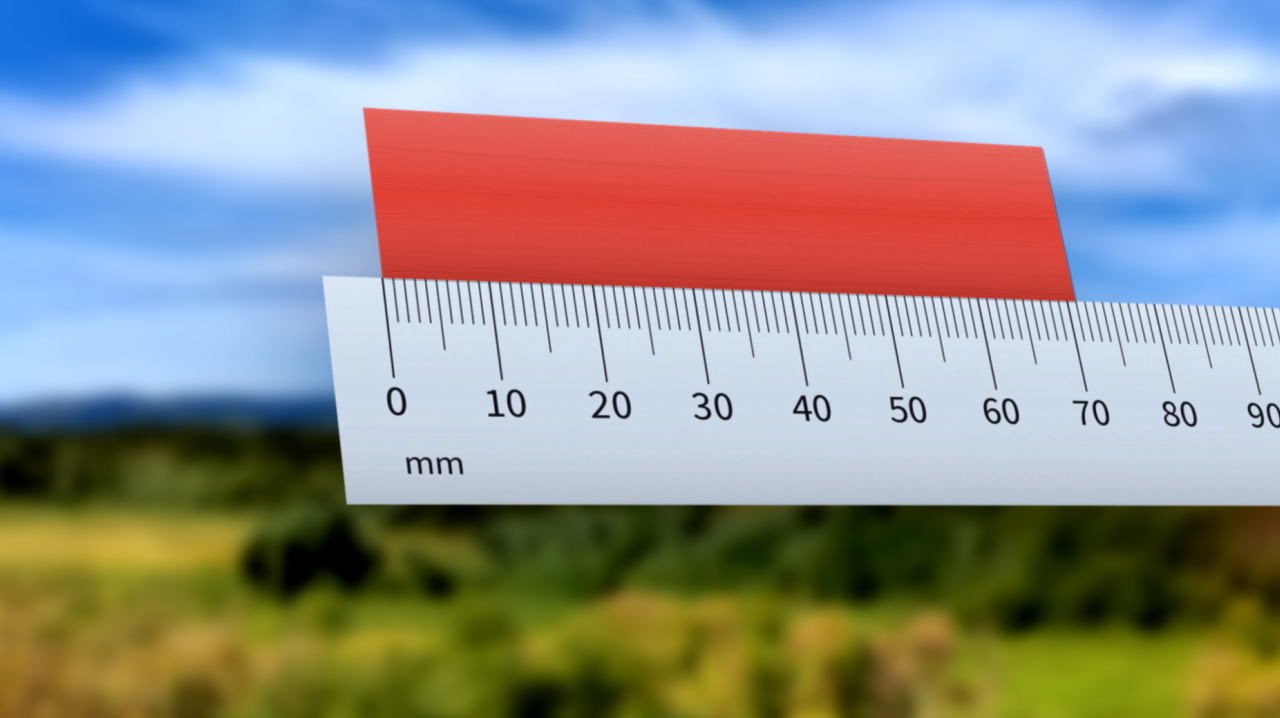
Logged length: 71 mm
